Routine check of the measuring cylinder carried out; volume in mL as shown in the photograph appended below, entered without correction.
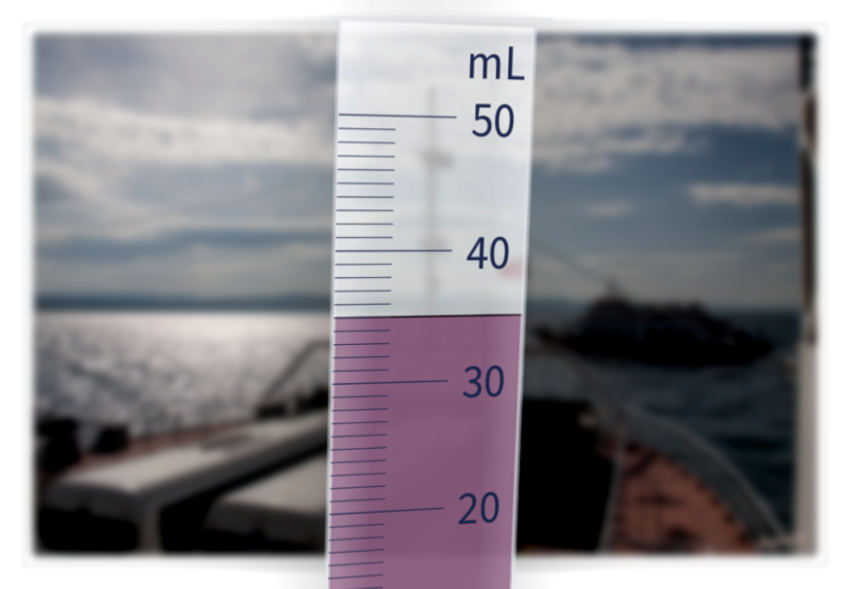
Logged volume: 35 mL
